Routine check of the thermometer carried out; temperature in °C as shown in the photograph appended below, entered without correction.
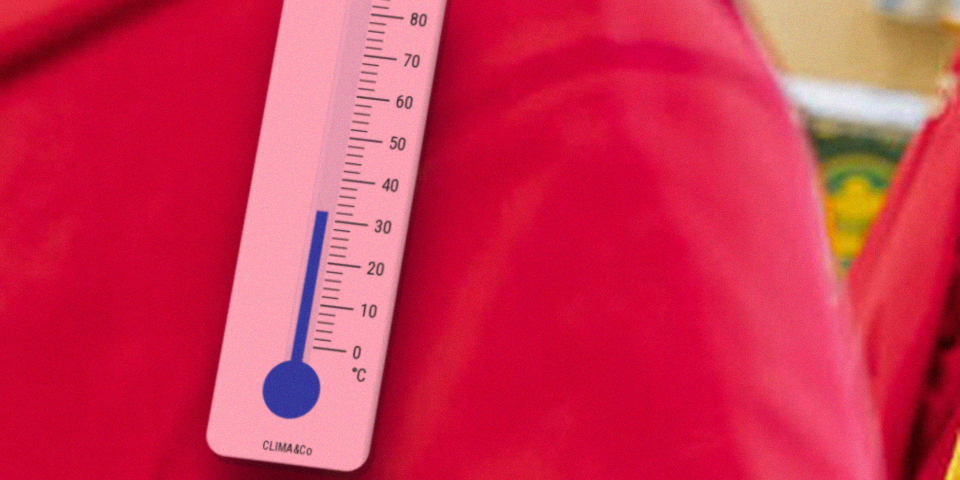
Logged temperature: 32 °C
